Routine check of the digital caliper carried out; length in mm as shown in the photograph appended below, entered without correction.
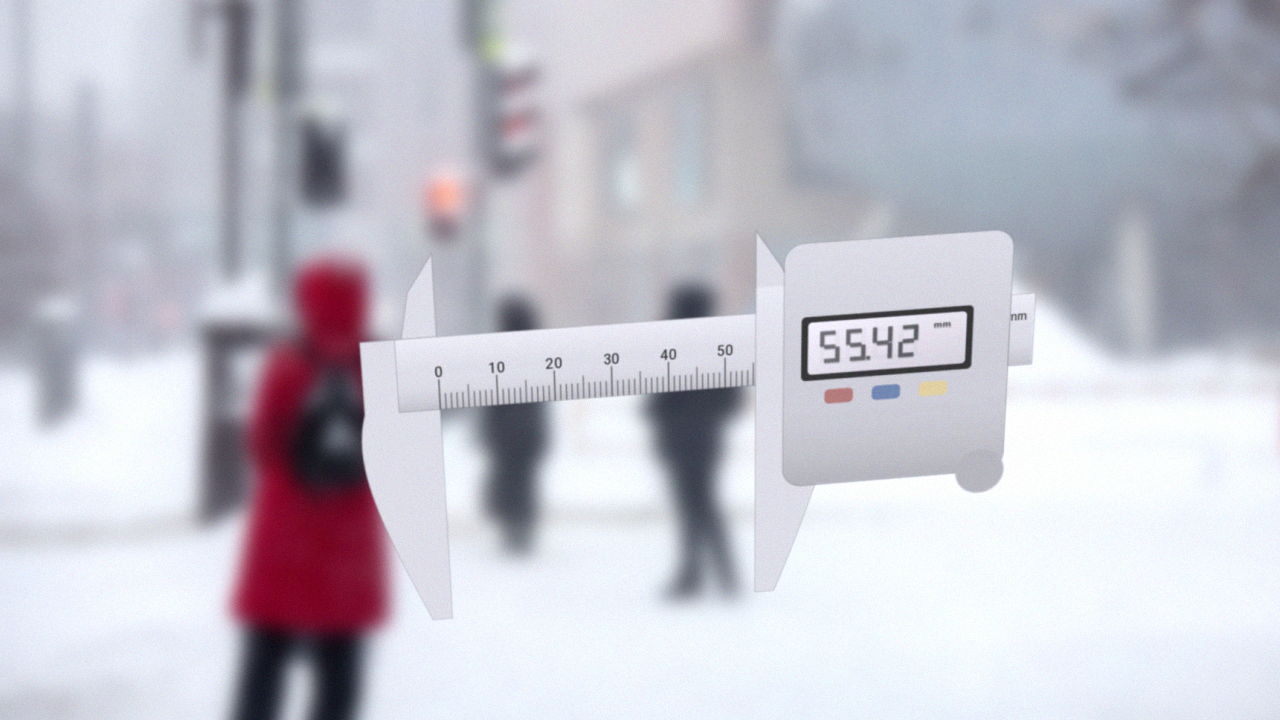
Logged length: 55.42 mm
